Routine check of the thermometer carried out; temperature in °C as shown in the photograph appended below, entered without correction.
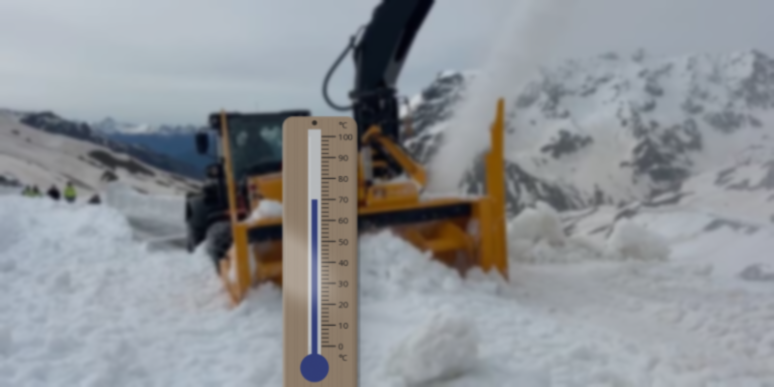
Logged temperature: 70 °C
